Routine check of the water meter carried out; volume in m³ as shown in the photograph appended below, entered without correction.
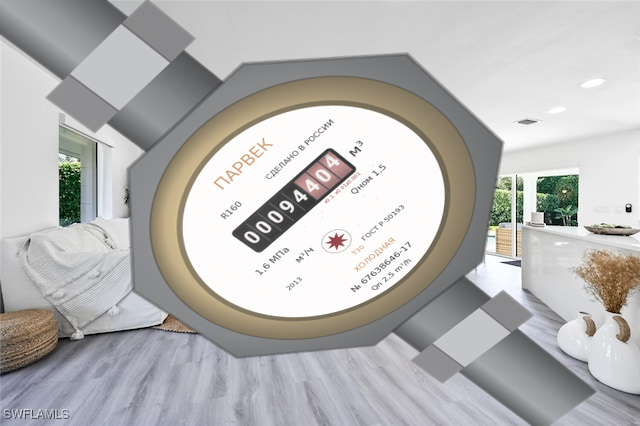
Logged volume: 94.404 m³
